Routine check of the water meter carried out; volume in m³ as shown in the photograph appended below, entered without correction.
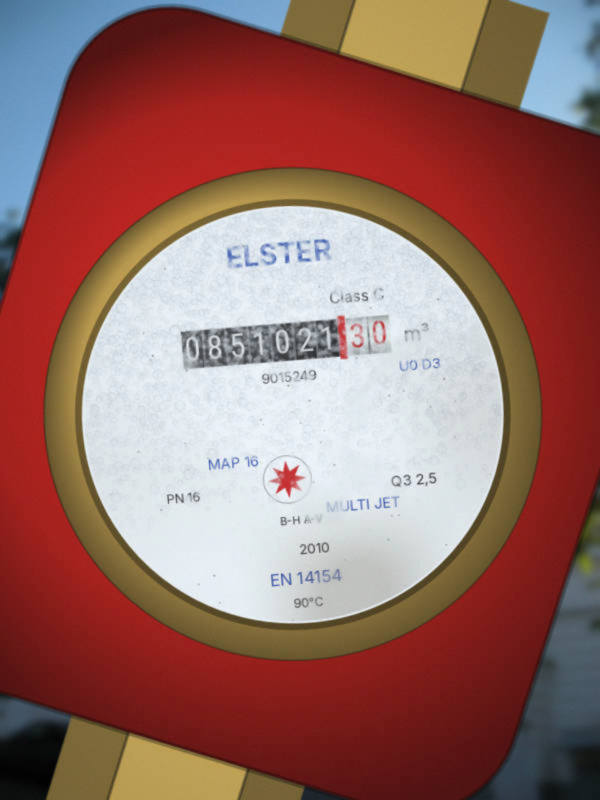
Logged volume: 851021.30 m³
